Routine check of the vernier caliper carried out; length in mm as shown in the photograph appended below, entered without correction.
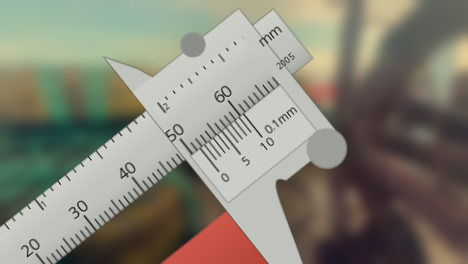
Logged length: 51.6 mm
